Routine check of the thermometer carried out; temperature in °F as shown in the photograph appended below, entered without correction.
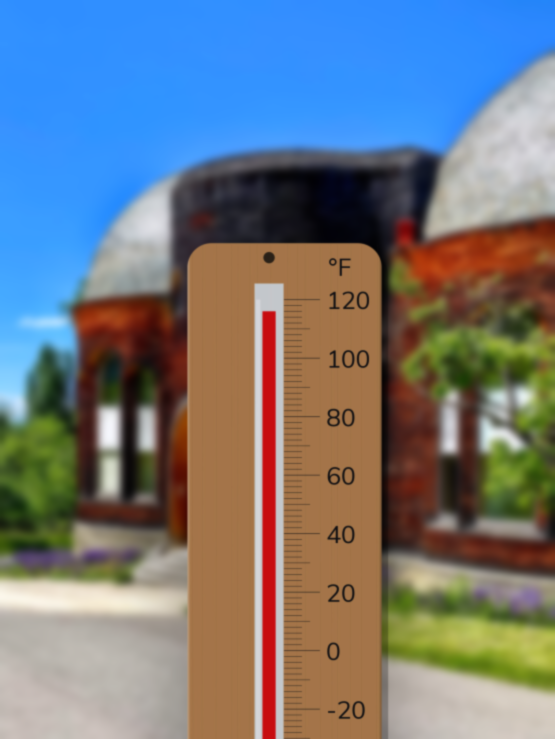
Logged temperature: 116 °F
